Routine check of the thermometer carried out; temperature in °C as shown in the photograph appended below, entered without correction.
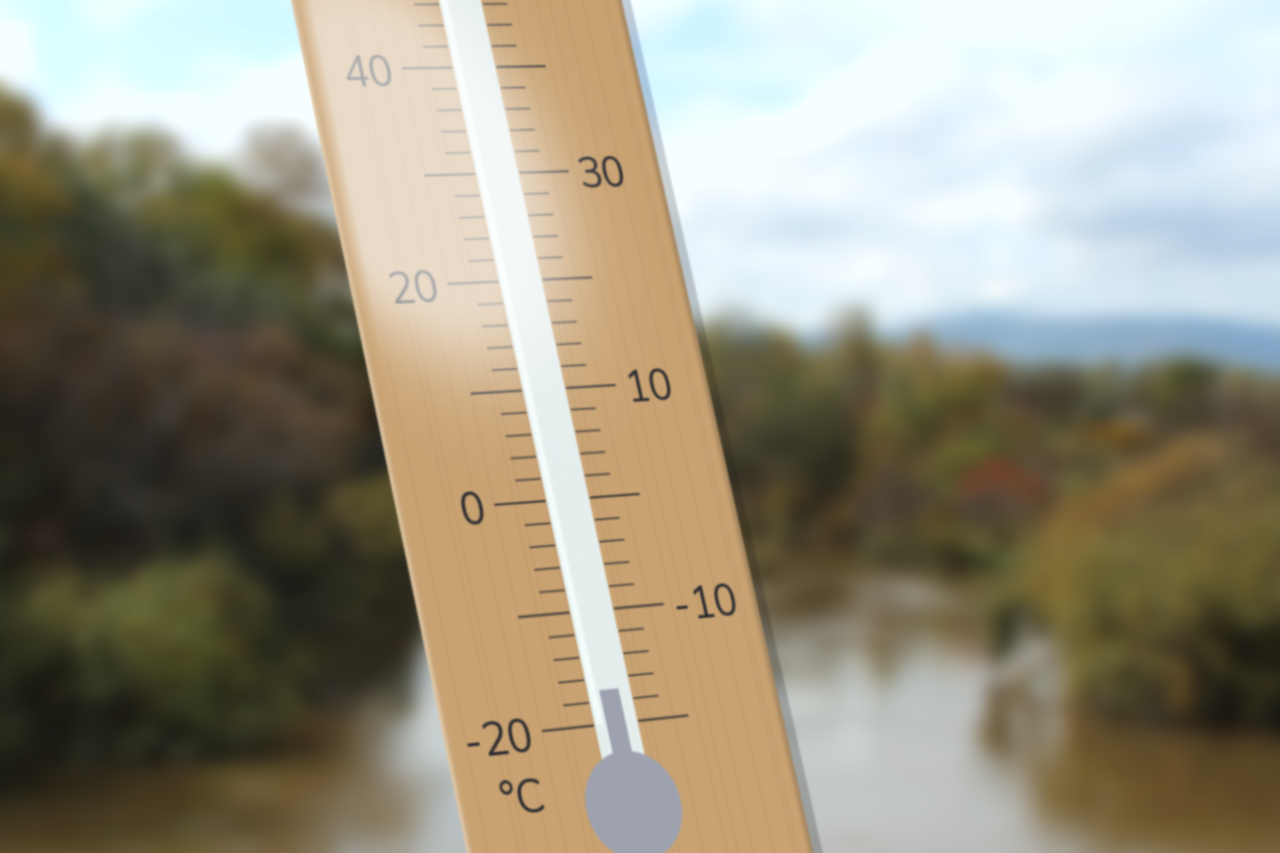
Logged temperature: -17 °C
